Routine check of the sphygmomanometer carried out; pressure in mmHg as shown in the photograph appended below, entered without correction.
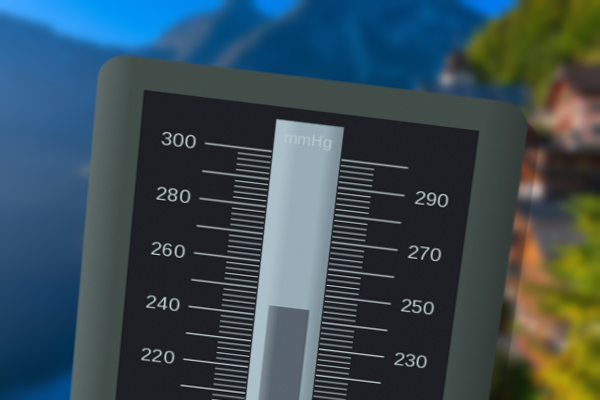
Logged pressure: 244 mmHg
